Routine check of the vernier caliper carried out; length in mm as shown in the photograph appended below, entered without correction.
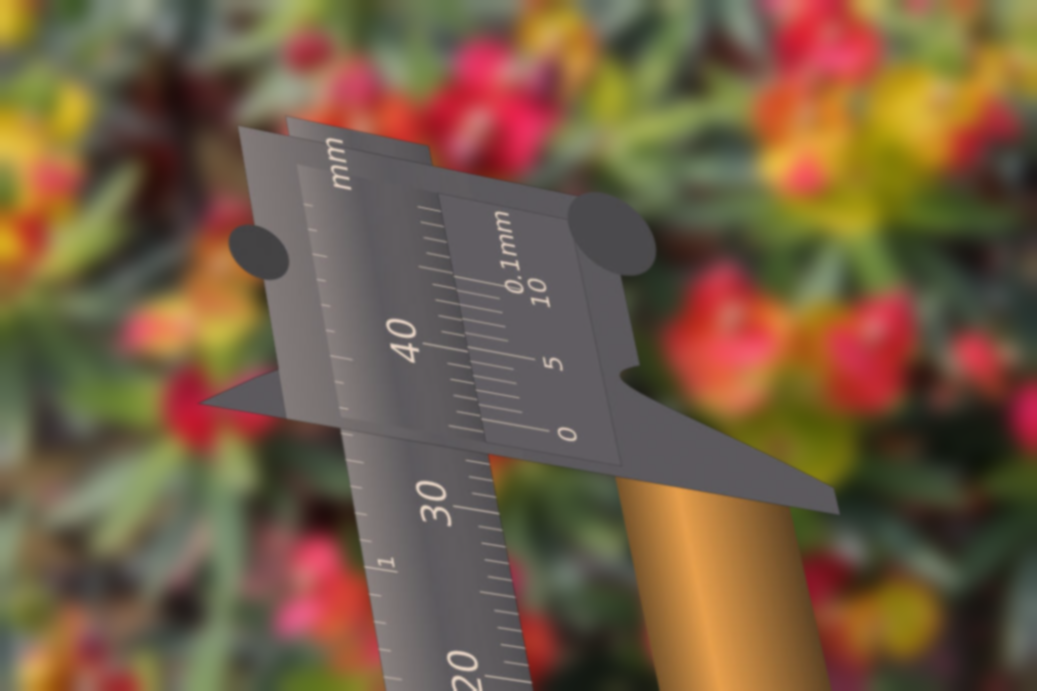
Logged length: 35.8 mm
